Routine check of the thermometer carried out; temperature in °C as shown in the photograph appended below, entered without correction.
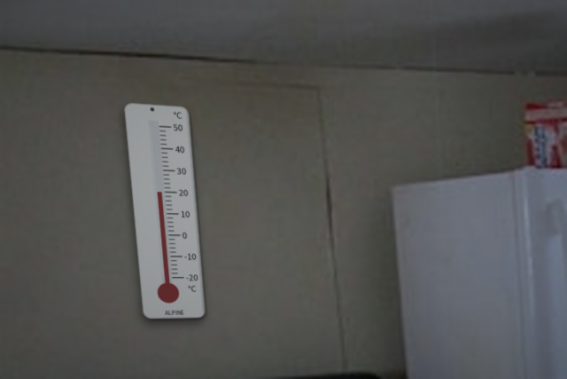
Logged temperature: 20 °C
